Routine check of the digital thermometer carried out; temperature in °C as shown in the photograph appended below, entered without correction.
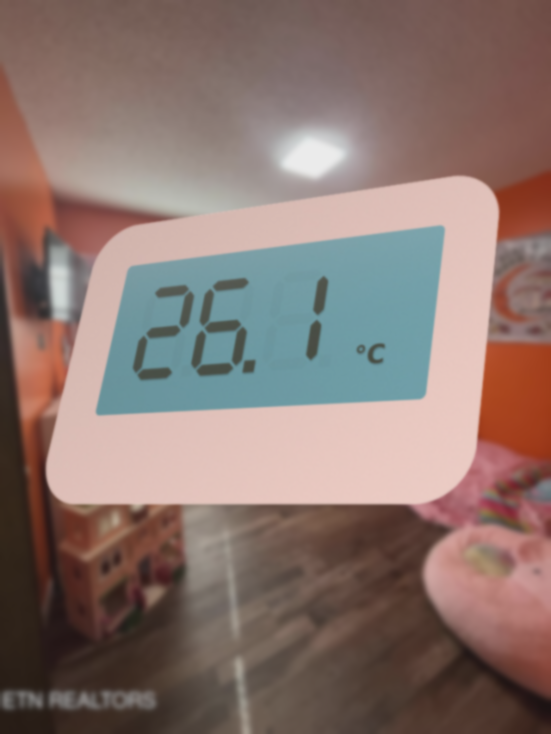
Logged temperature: 26.1 °C
